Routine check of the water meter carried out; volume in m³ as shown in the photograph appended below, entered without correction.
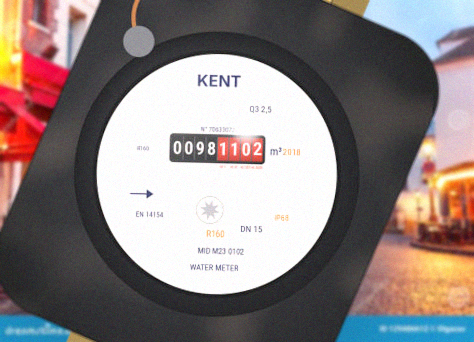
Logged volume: 98.1102 m³
